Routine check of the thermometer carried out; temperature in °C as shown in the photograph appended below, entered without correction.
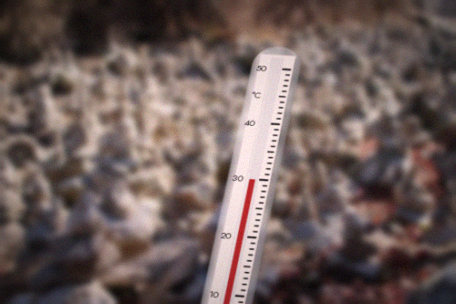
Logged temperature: 30 °C
